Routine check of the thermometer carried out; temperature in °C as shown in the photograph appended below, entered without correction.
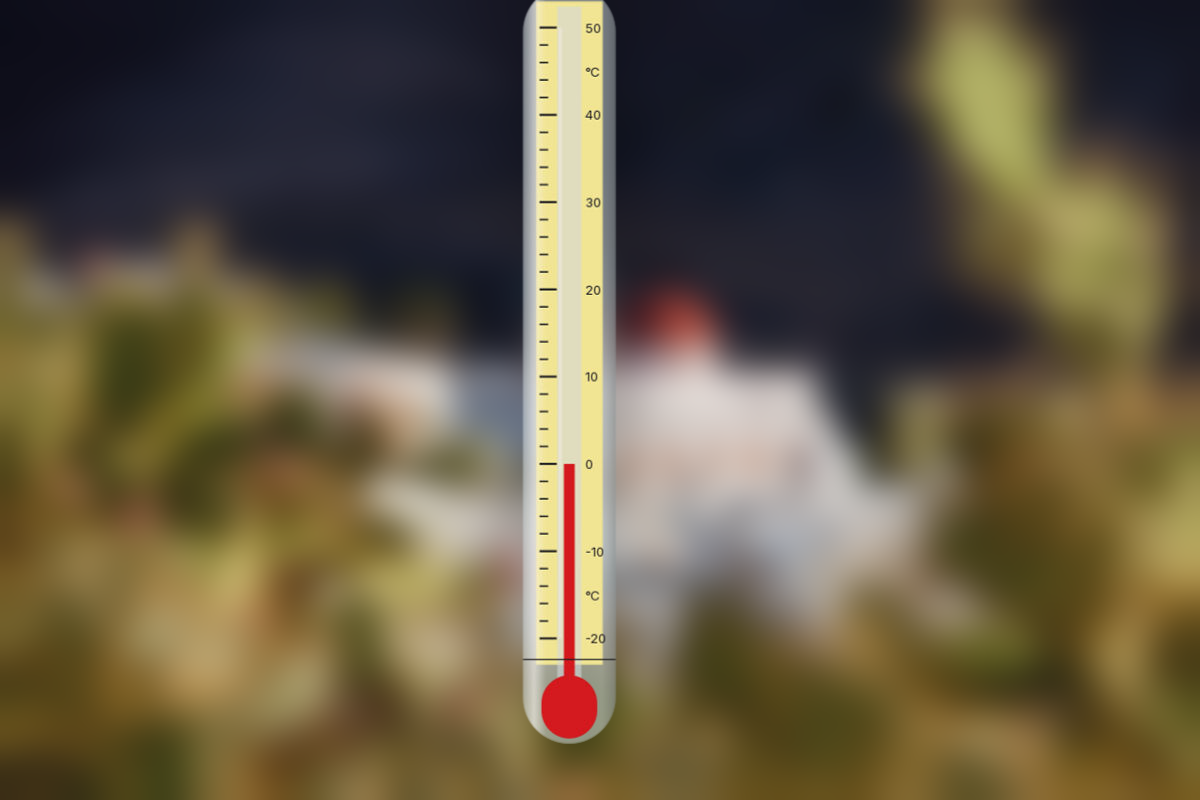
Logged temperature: 0 °C
